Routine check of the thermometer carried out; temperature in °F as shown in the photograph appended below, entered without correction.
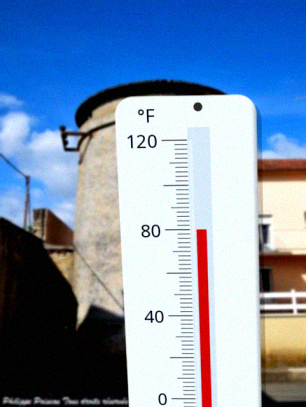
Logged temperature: 80 °F
